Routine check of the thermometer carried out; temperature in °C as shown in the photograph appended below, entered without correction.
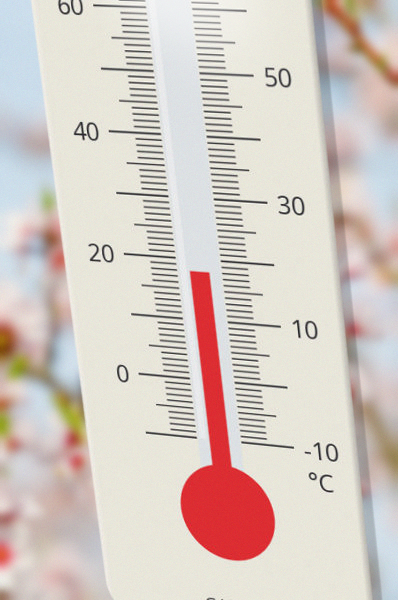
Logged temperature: 18 °C
